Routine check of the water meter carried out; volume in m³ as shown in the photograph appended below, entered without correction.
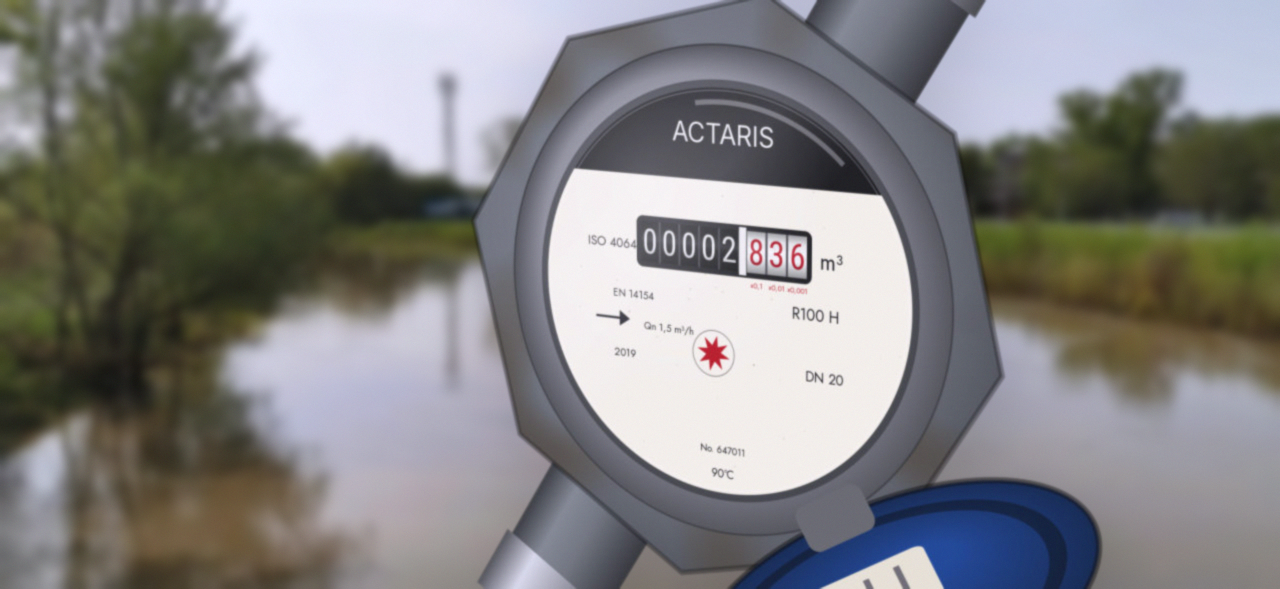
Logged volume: 2.836 m³
